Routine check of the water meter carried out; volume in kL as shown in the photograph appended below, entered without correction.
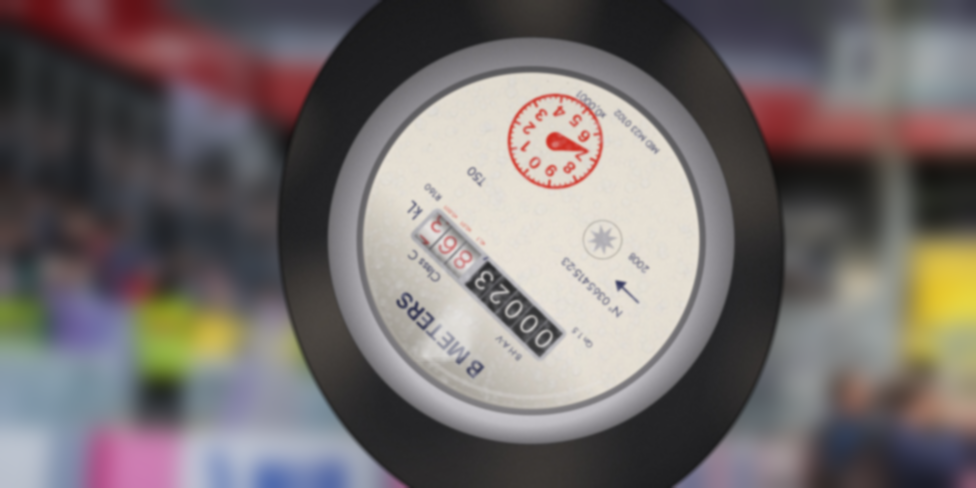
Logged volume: 23.8626 kL
